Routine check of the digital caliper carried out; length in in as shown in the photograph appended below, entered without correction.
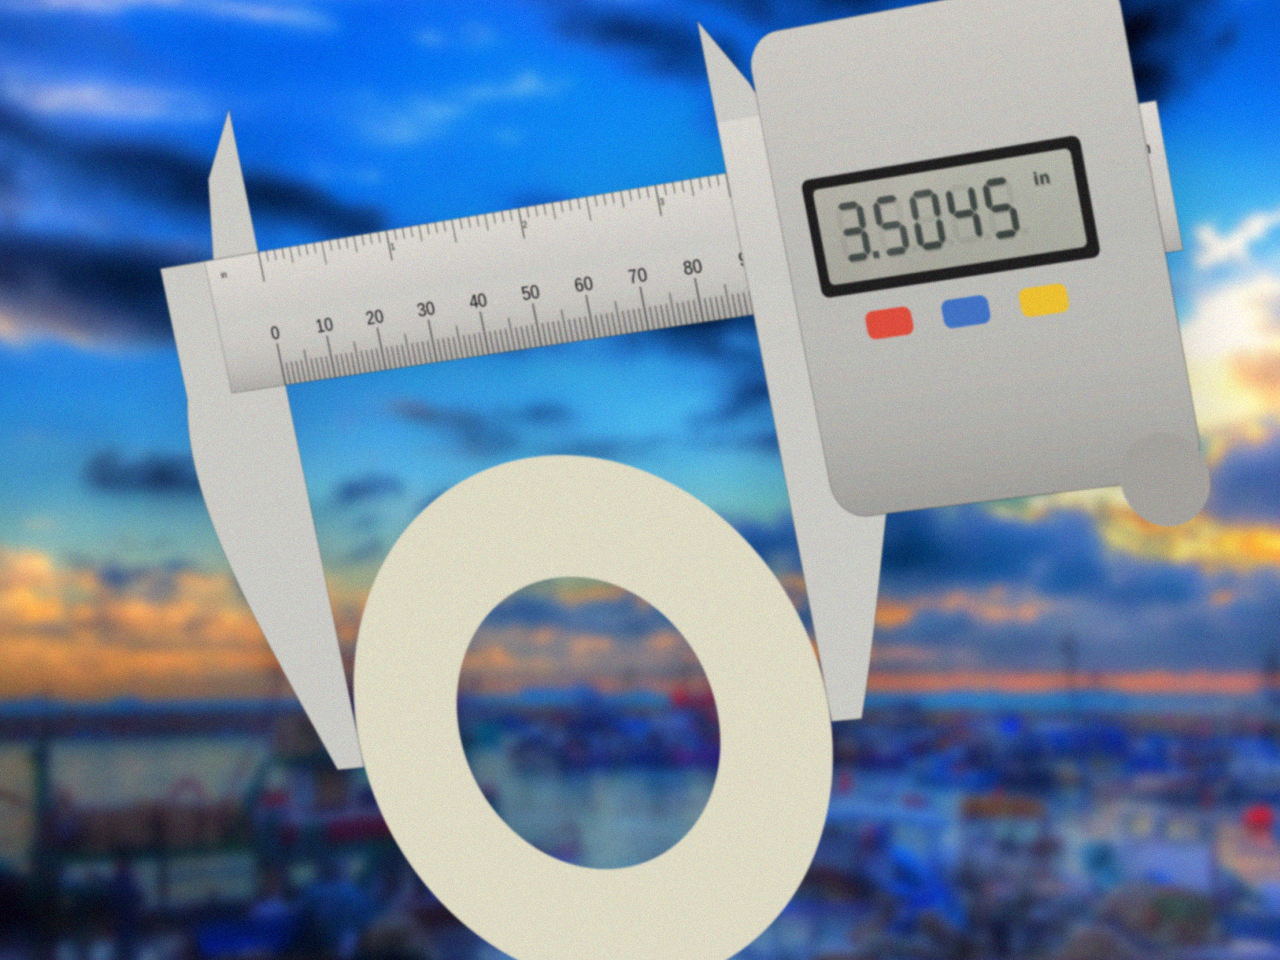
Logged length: 3.5045 in
